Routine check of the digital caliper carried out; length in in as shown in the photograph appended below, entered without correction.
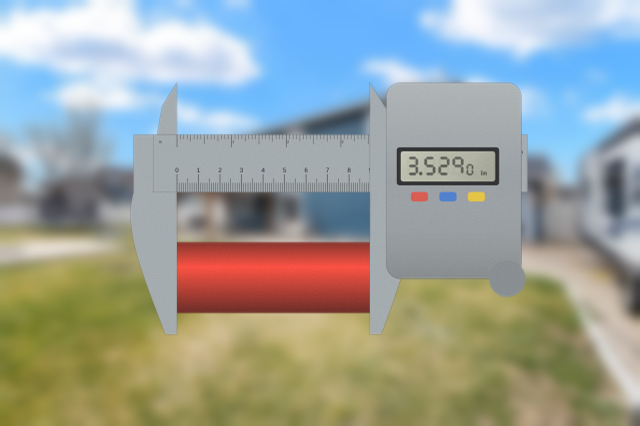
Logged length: 3.5290 in
